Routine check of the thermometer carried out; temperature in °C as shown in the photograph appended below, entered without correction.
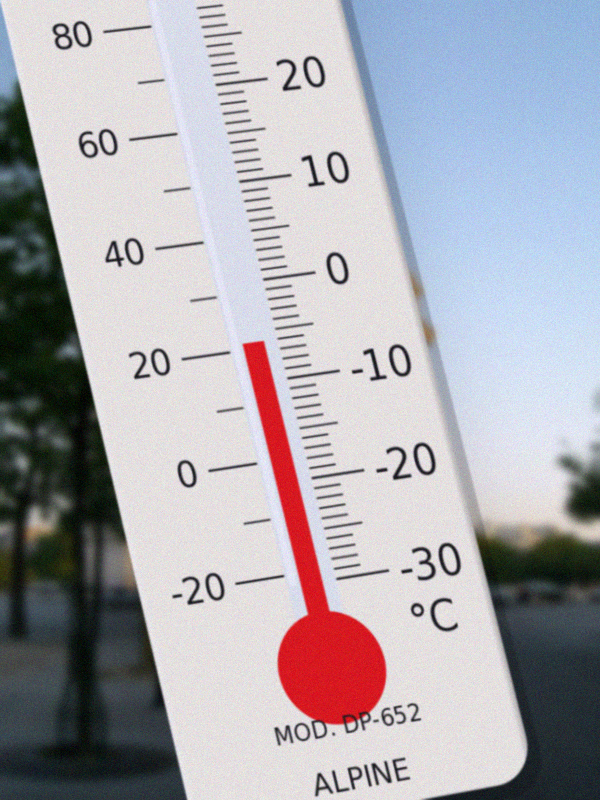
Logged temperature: -6 °C
